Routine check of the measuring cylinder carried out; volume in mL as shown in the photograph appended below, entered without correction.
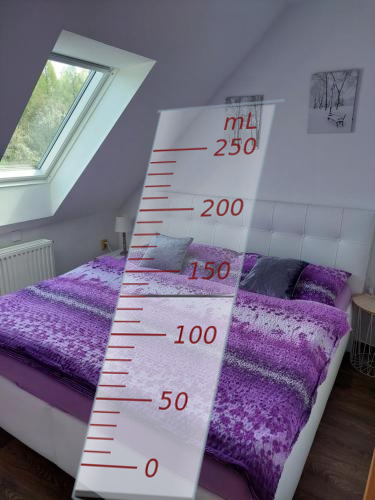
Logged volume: 130 mL
